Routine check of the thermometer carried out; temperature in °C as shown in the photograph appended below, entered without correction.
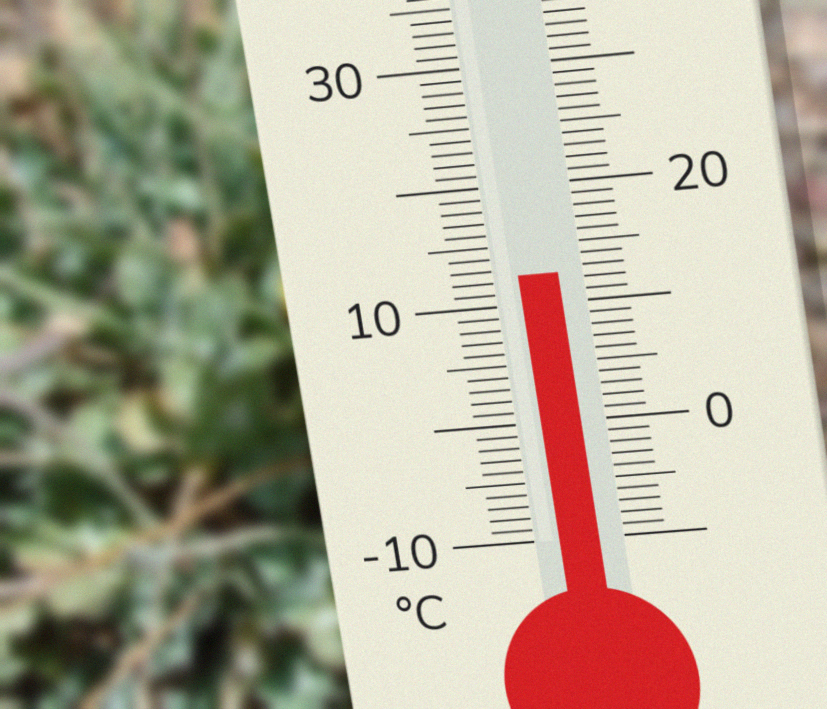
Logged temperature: 12.5 °C
